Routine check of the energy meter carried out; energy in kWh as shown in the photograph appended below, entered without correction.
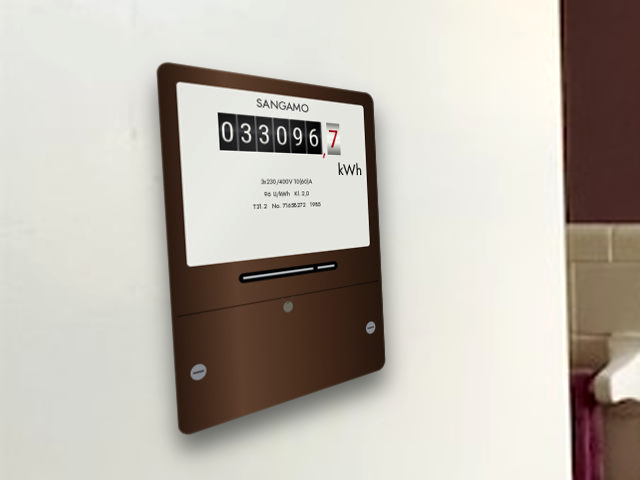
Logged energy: 33096.7 kWh
